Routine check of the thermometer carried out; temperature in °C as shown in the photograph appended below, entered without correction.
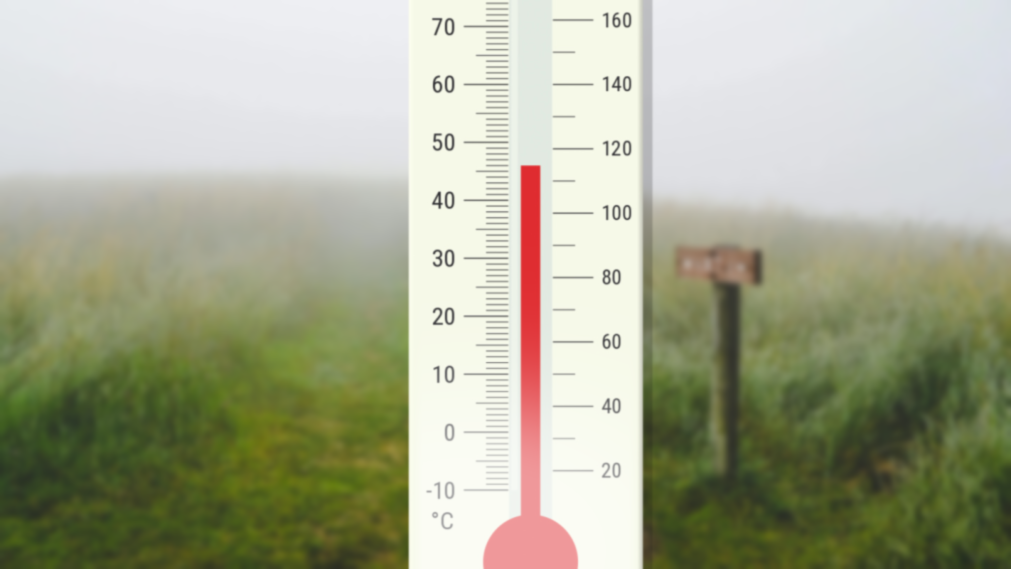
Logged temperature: 46 °C
